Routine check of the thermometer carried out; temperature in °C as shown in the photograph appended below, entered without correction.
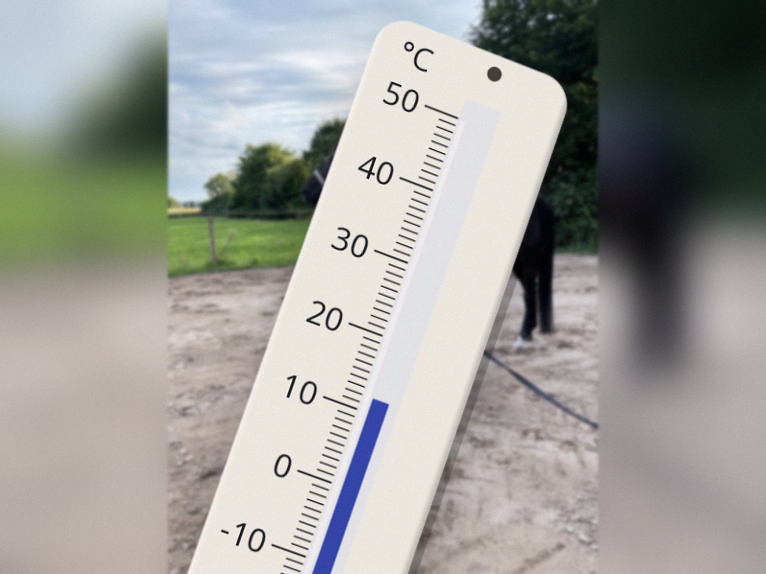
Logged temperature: 12 °C
